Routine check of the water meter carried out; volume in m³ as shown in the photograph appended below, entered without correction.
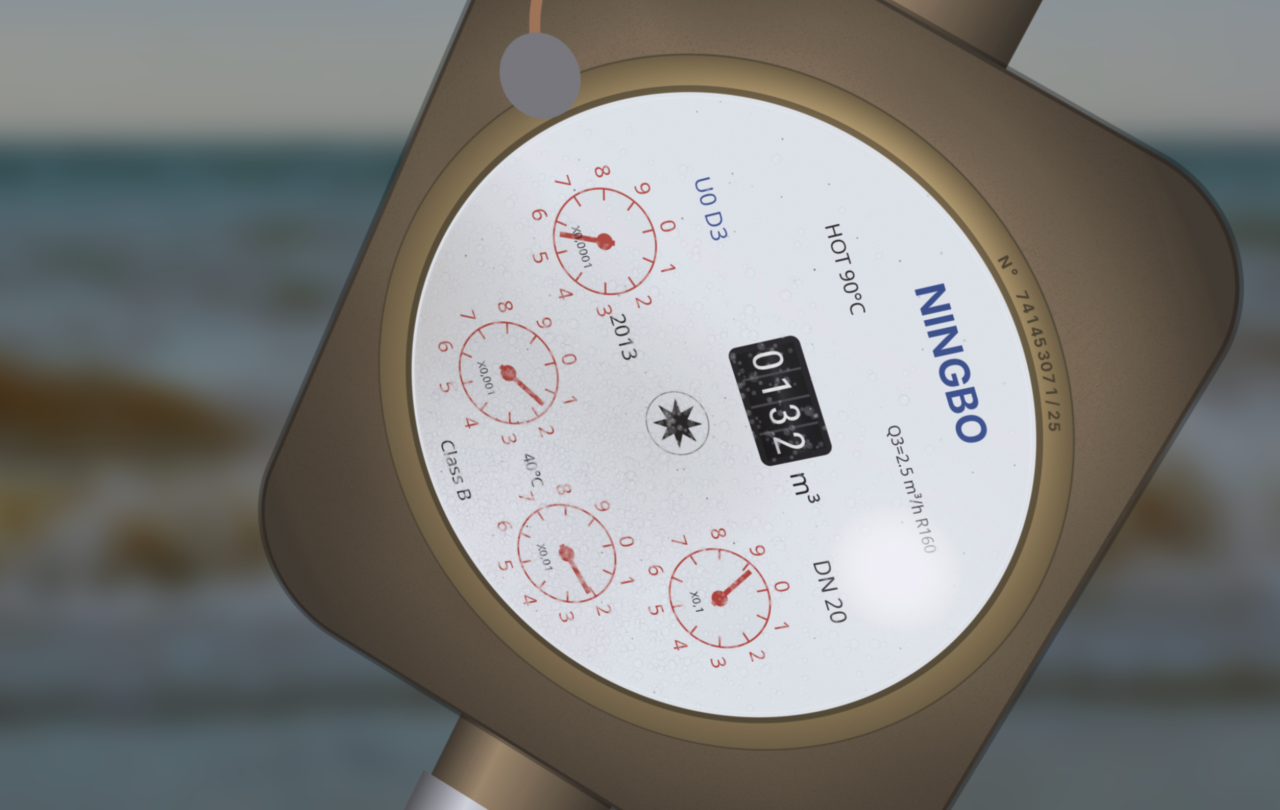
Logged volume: 131.9215 m³
